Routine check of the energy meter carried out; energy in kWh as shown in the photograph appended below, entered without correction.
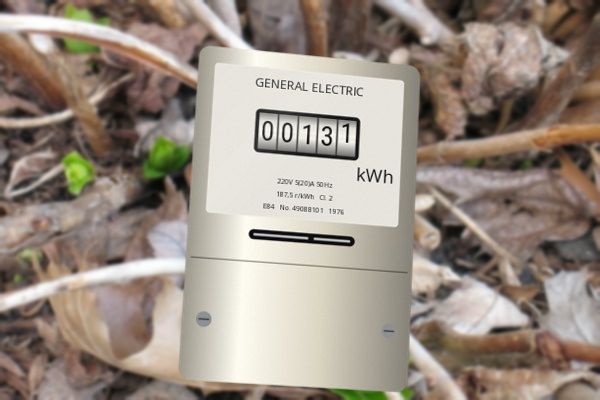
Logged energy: 131 kWh
